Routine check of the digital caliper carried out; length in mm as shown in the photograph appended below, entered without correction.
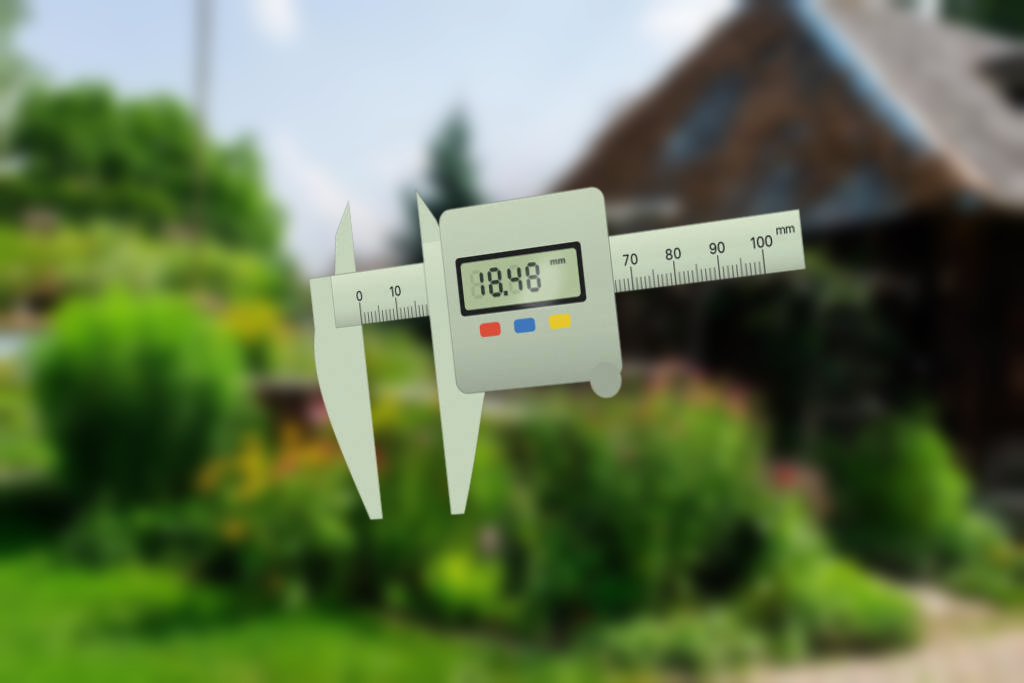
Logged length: 18.48 mm
